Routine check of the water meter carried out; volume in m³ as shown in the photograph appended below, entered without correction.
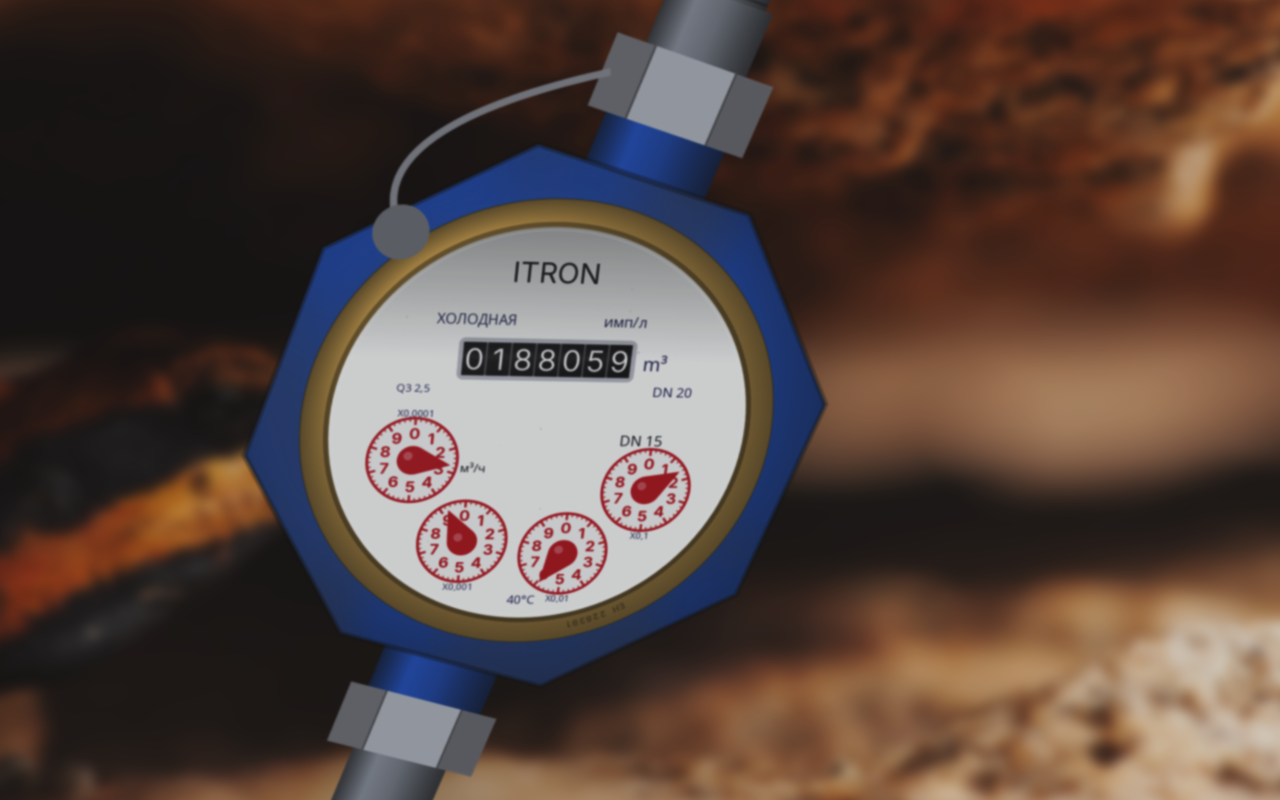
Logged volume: 188059.1592 m³
